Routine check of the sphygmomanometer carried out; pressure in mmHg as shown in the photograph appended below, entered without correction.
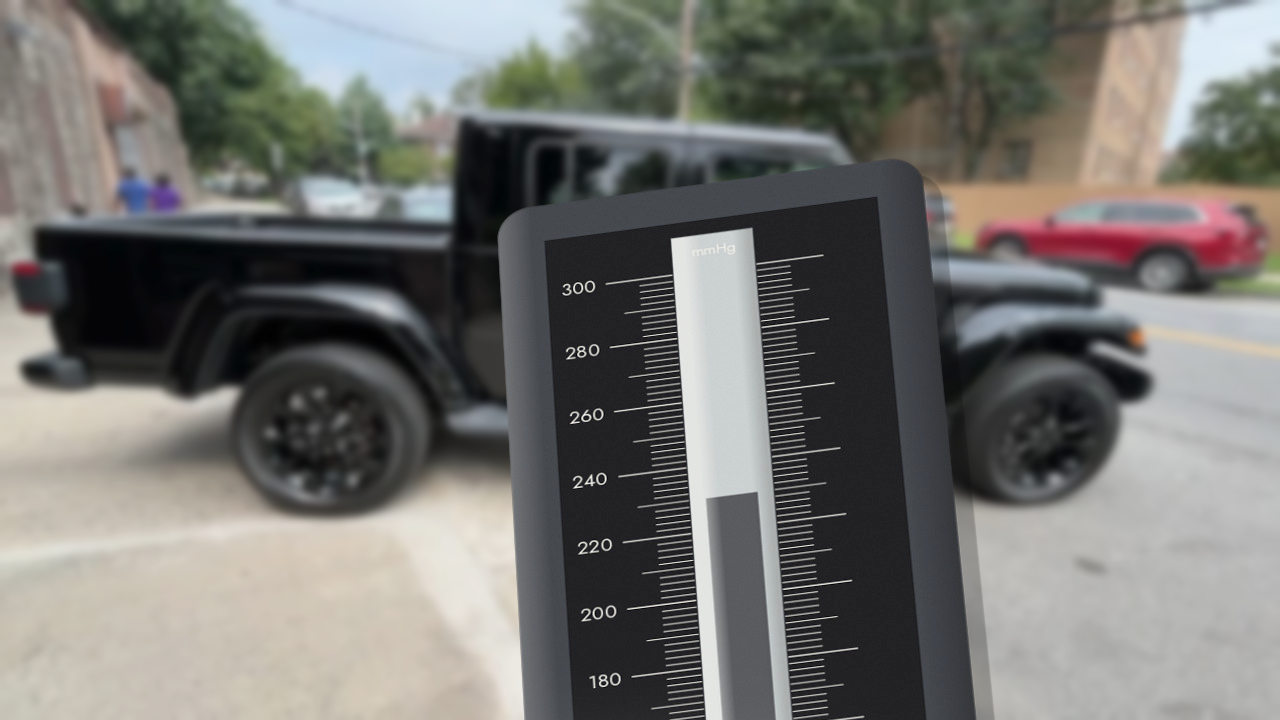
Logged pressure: 230 mmHg
